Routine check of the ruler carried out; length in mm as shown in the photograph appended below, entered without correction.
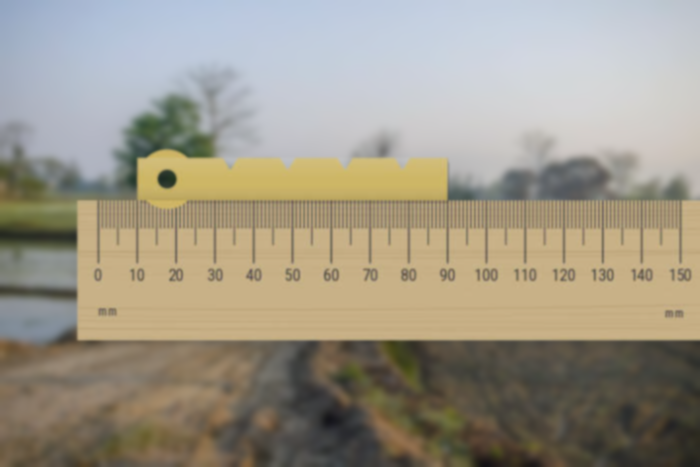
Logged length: 80 mm
